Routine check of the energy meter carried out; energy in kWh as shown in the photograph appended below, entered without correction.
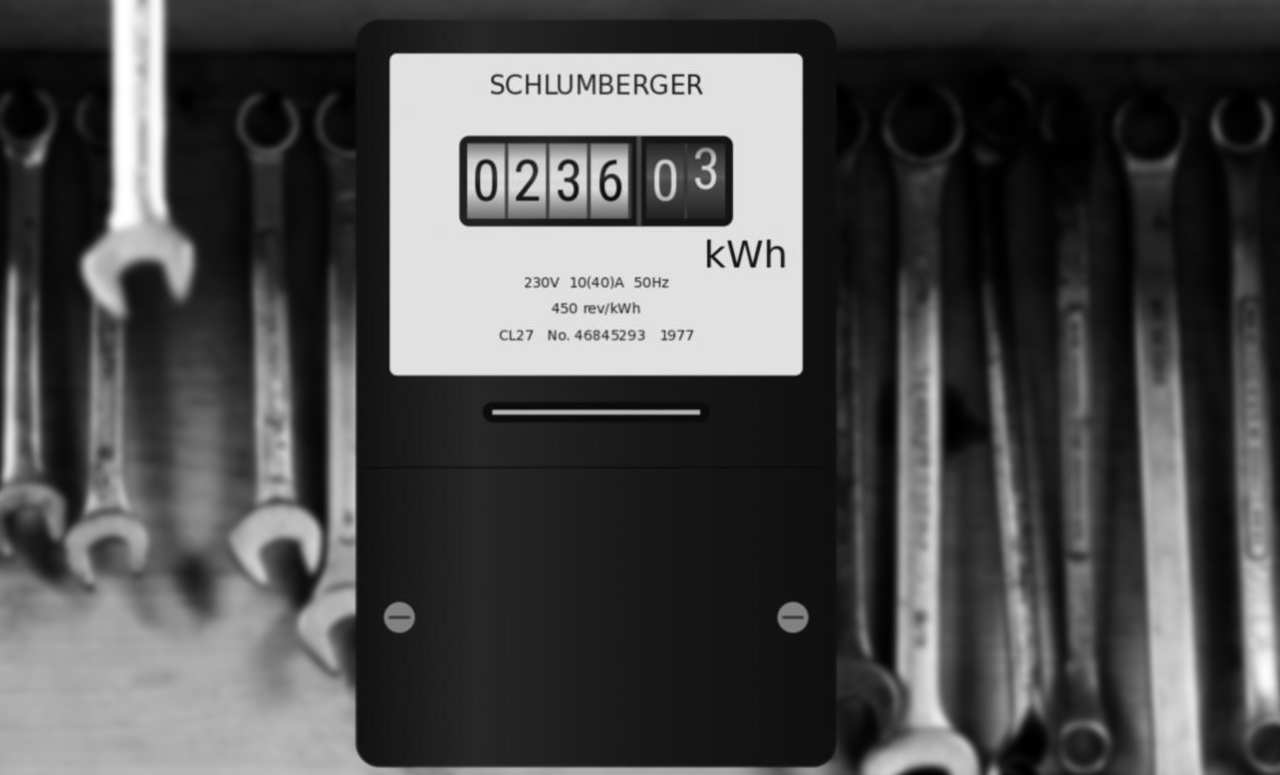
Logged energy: 236.03 kWh
